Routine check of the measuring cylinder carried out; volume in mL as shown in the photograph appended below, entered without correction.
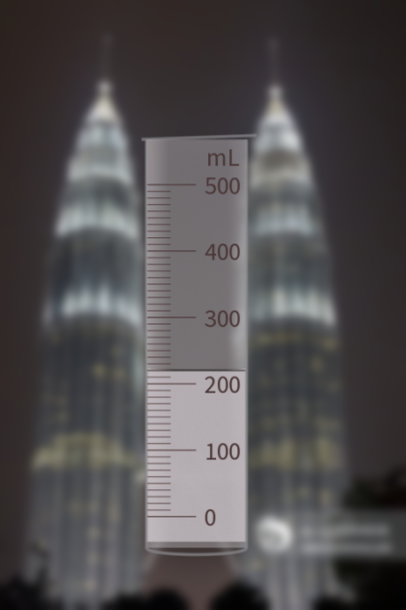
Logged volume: 220 mL
